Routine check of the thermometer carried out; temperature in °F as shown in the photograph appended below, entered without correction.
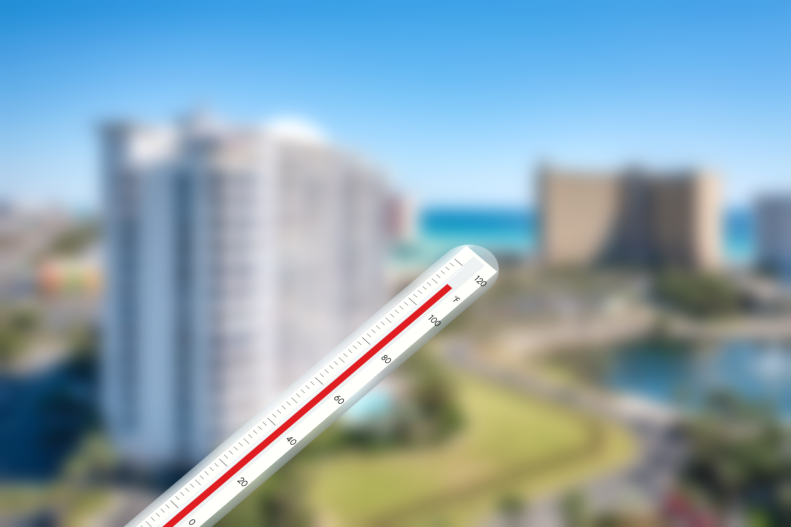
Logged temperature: 112 °F
